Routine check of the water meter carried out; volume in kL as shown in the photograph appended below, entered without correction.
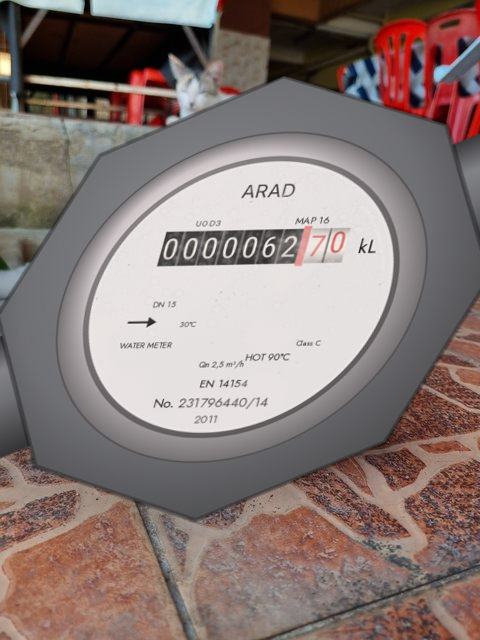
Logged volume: 62.70 kL
